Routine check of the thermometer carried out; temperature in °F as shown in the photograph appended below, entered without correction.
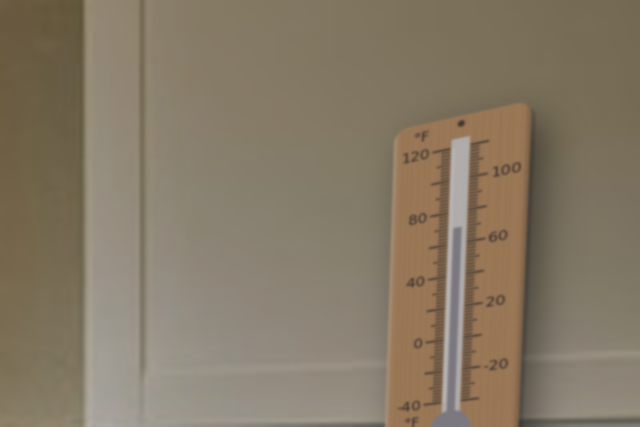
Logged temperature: 70 °F
